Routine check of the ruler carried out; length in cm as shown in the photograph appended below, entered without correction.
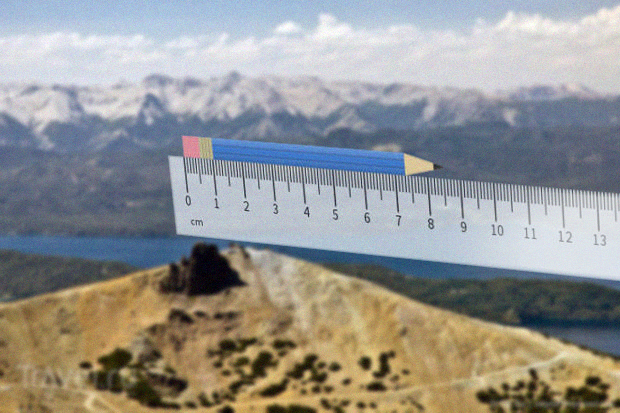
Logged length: 8.5 cm
